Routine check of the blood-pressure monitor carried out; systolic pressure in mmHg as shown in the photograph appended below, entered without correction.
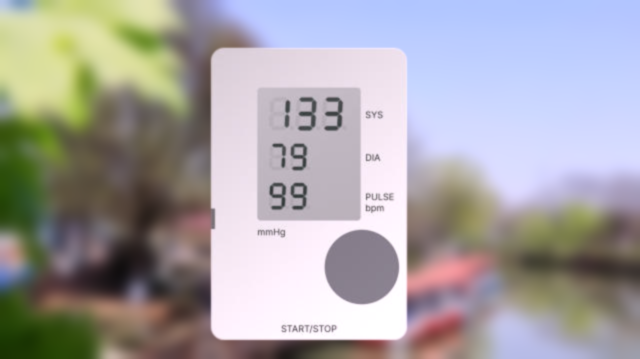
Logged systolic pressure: 133 mmHg
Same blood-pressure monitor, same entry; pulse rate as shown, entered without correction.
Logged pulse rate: 99 bpm
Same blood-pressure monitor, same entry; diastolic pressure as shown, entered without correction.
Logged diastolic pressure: 79 mmHg
